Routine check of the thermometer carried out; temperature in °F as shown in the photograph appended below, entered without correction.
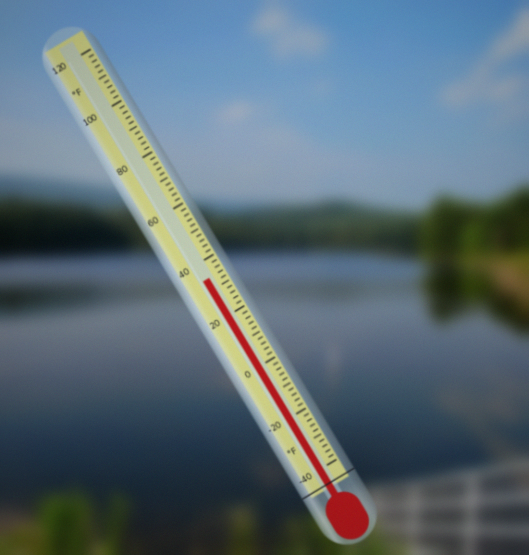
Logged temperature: 34 °F
